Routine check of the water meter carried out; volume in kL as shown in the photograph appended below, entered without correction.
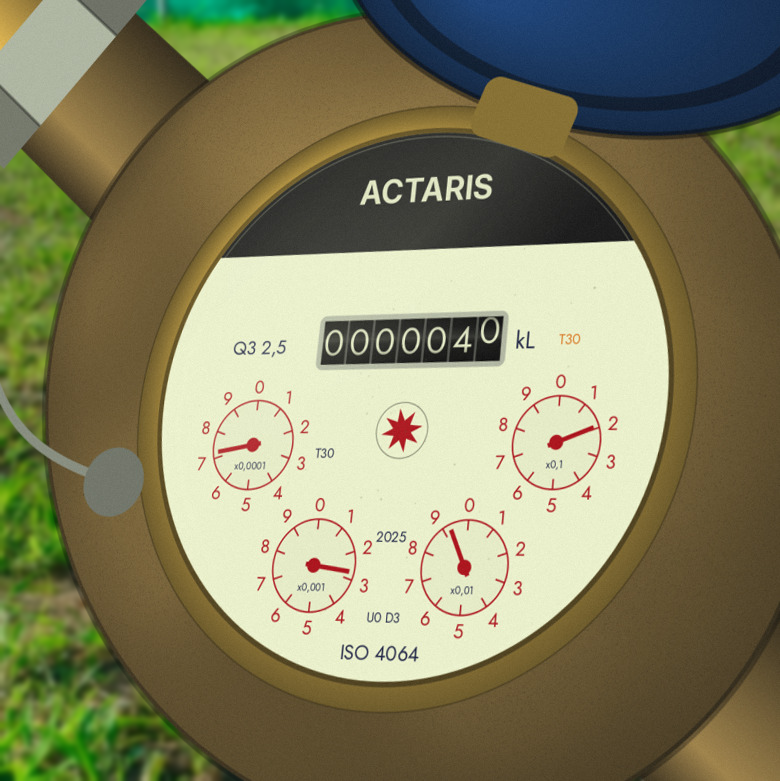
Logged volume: 40.1927 kL
